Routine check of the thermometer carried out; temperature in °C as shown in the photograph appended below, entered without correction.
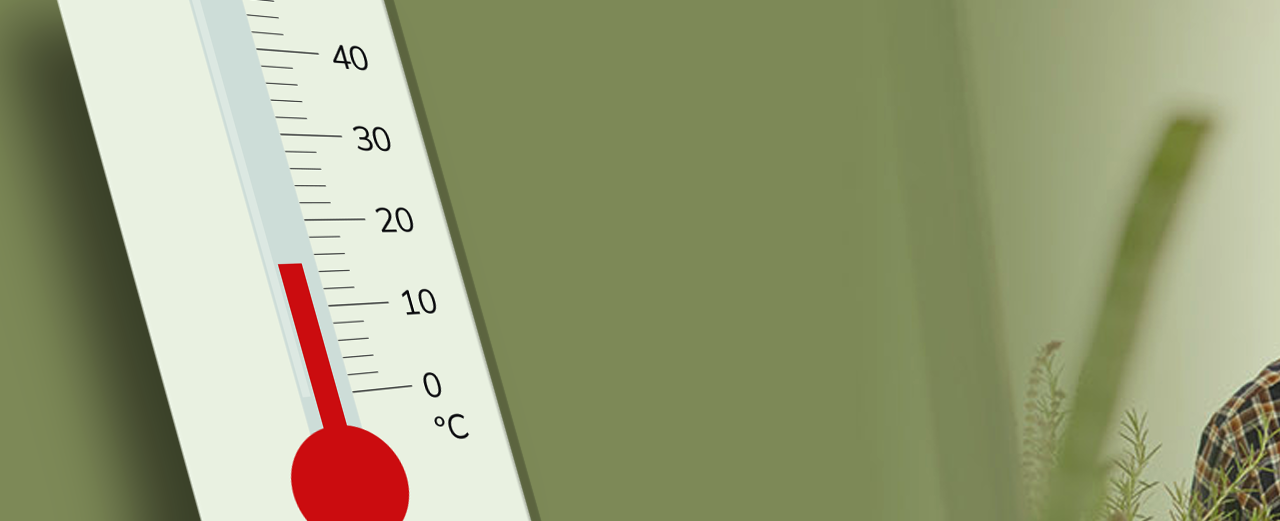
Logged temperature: 15 °C
